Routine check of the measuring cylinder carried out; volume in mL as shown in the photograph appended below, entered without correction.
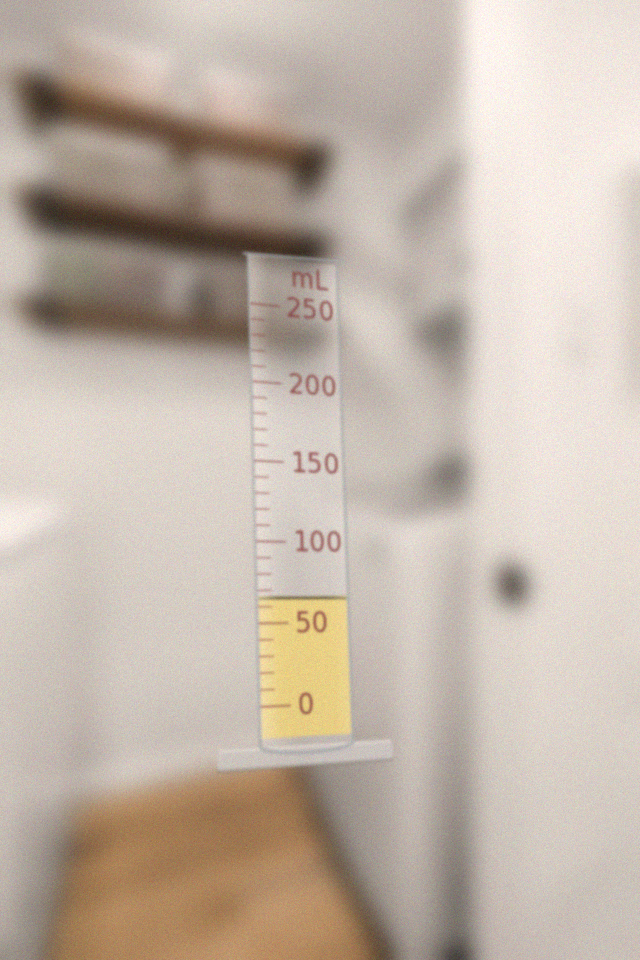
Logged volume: 65 mL
